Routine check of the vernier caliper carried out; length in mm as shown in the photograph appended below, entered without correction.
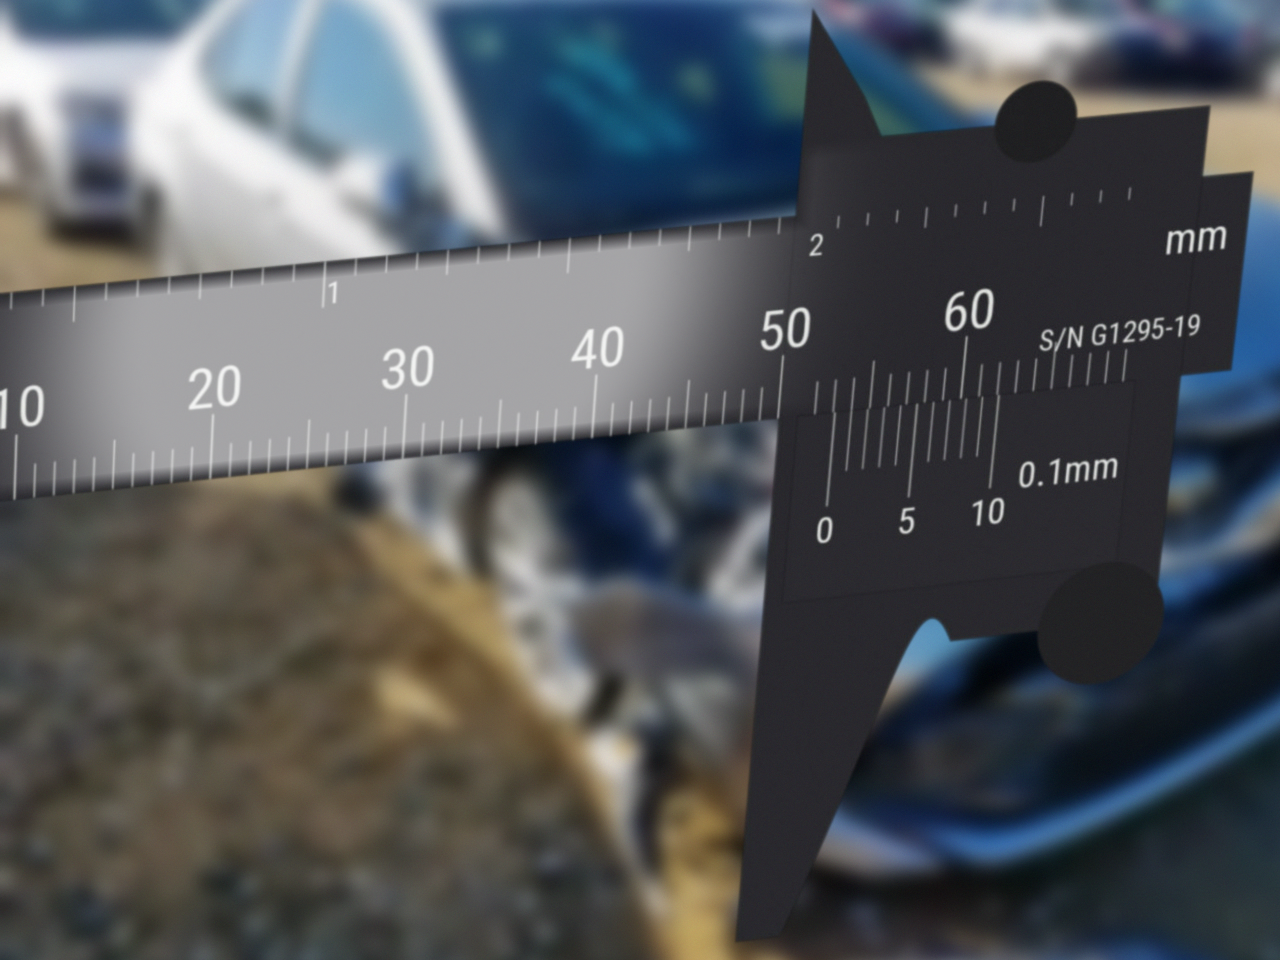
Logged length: 53.1 mm
